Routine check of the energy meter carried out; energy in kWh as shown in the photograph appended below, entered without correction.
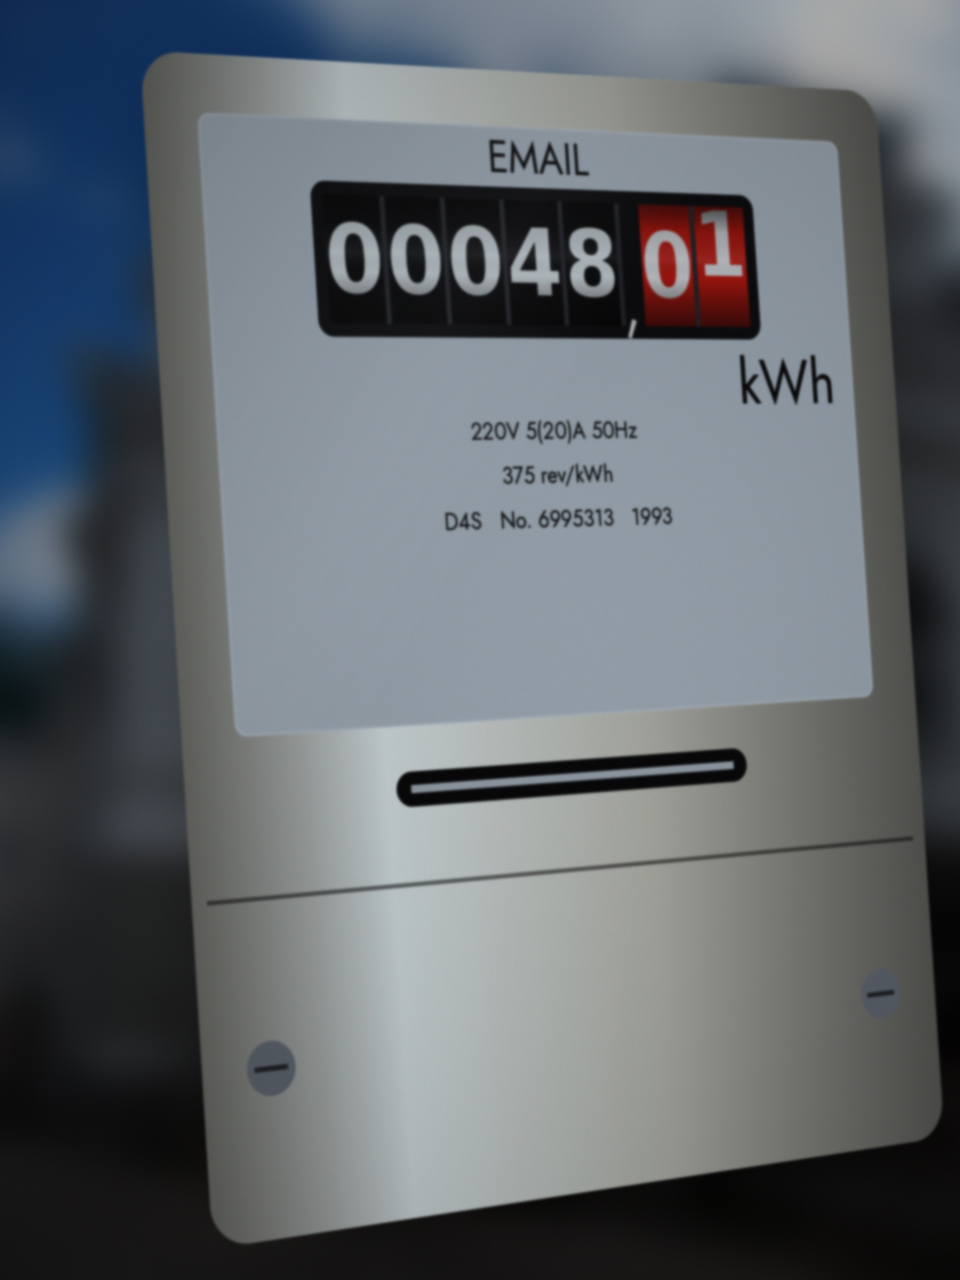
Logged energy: 48.01 kWh
